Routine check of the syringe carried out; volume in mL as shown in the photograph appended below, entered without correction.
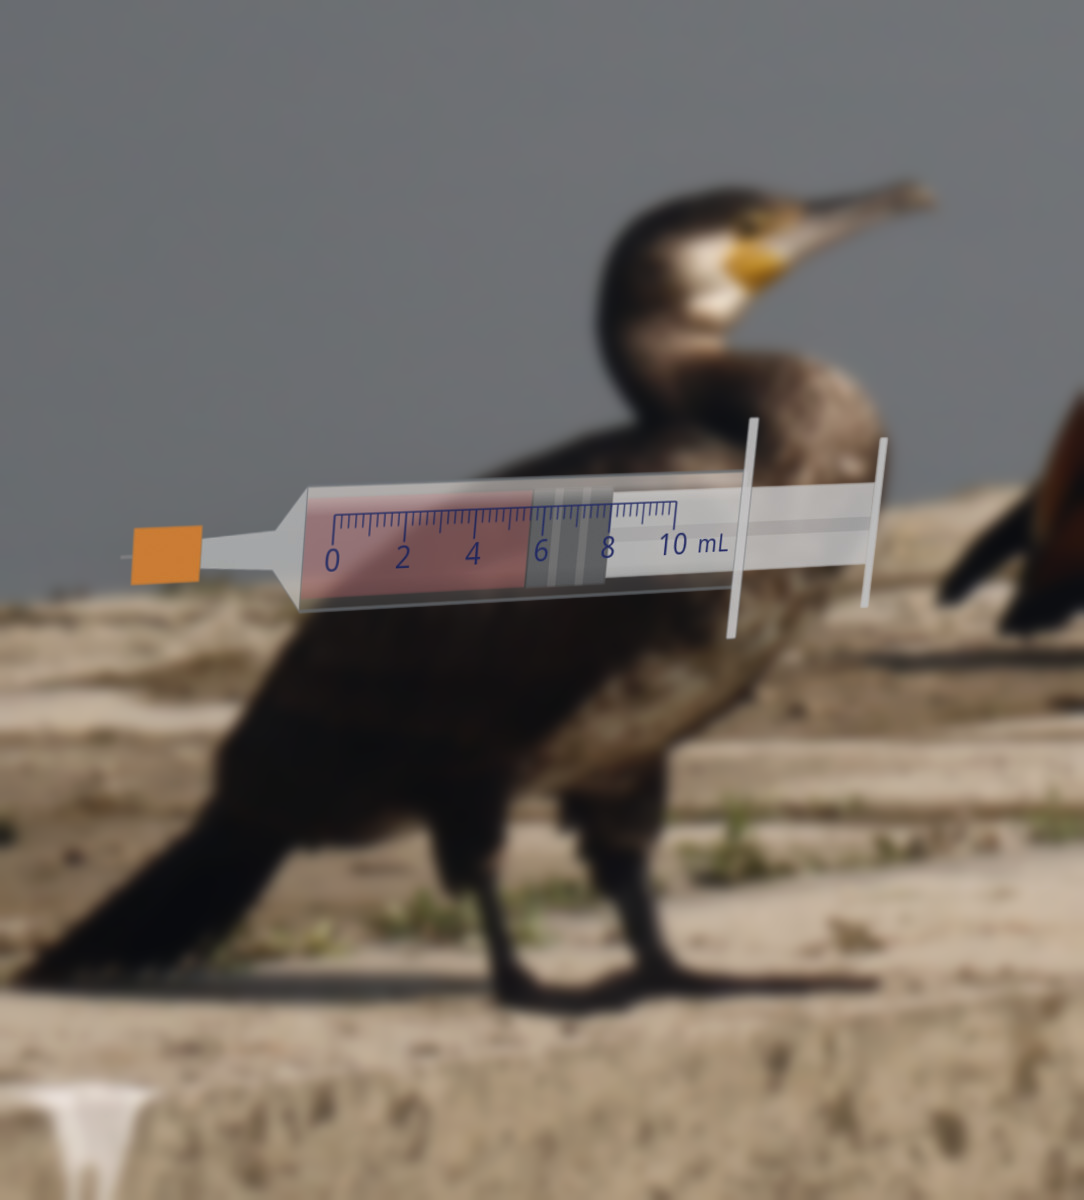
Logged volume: 5.6 mL
